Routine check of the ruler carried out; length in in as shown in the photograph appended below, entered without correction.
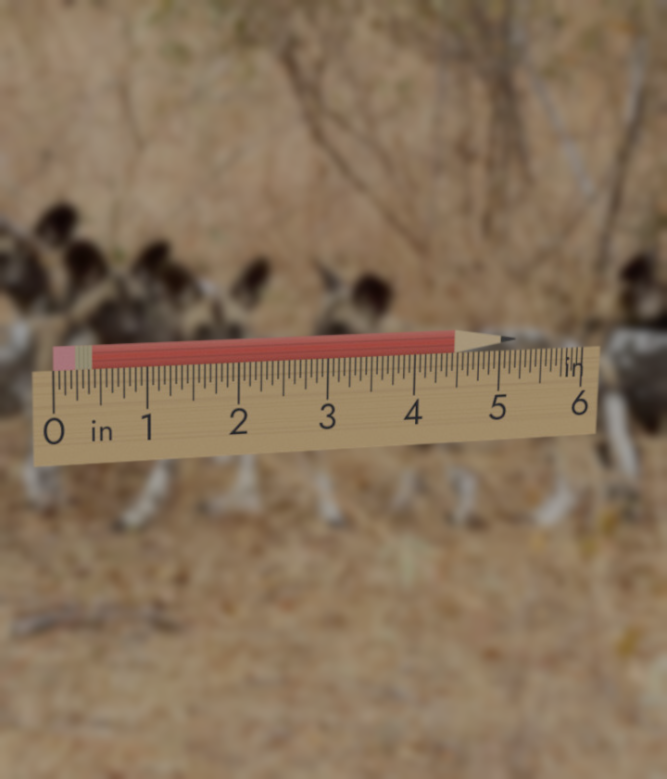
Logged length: 5.1875 in
